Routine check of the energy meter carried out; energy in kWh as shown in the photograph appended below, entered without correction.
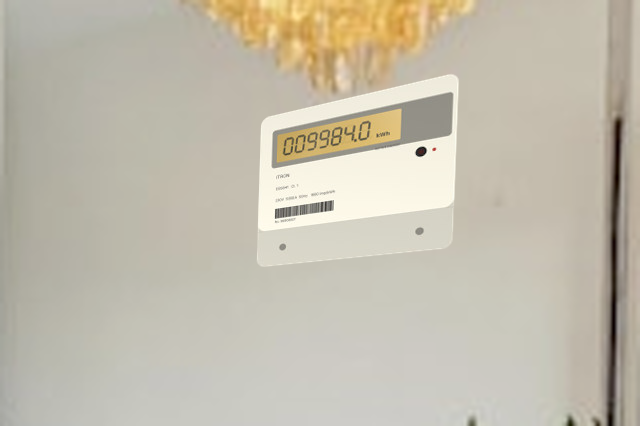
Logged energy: 9984.0 kWh
